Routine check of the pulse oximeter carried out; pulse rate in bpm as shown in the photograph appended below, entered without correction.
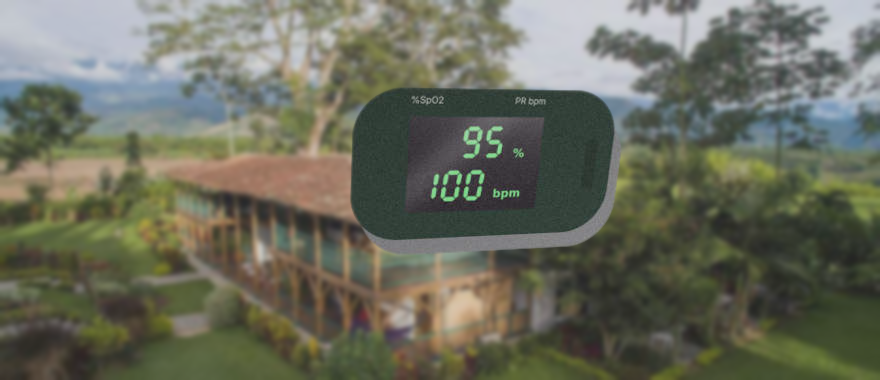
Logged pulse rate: 100 bpm
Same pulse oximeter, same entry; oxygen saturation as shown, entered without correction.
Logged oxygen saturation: 95 %
